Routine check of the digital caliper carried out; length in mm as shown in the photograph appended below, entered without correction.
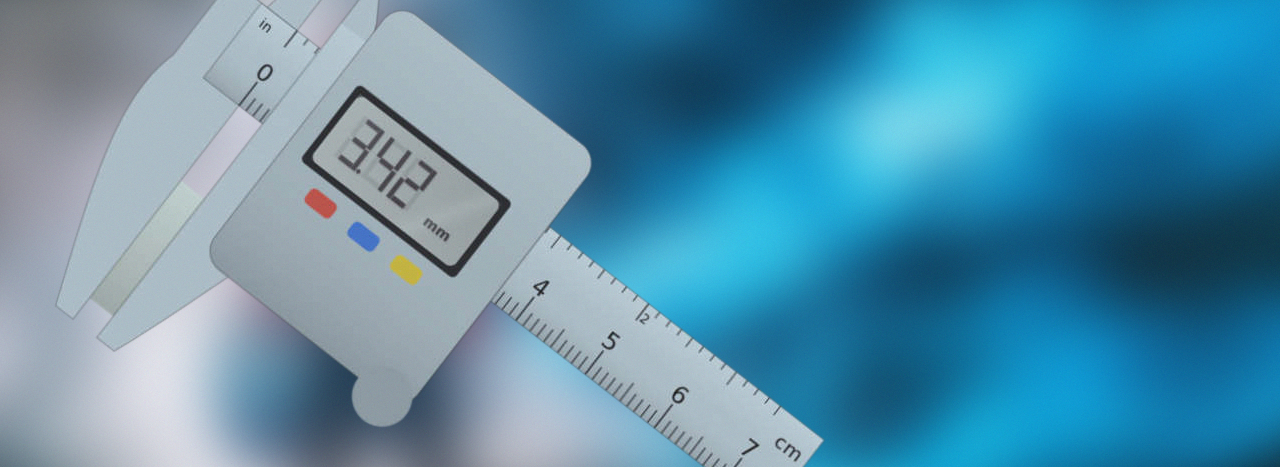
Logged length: 3.42 mm
